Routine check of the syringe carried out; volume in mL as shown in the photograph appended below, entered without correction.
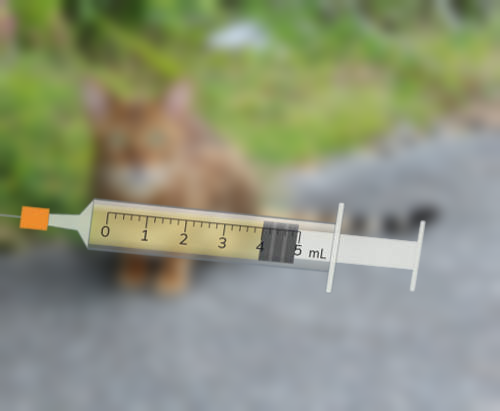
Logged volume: 4 mL
